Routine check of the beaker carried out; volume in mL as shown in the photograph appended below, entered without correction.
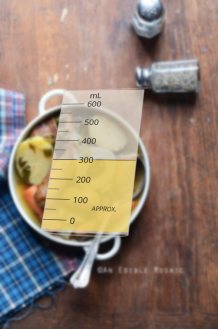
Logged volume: 300 mL
